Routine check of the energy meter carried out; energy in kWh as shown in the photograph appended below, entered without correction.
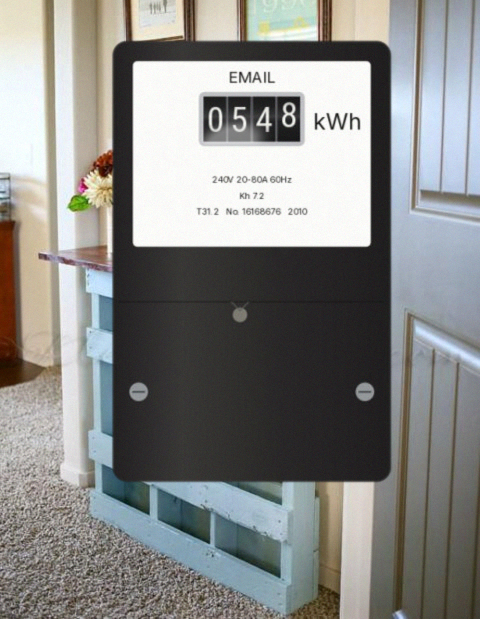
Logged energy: 548 kWh
